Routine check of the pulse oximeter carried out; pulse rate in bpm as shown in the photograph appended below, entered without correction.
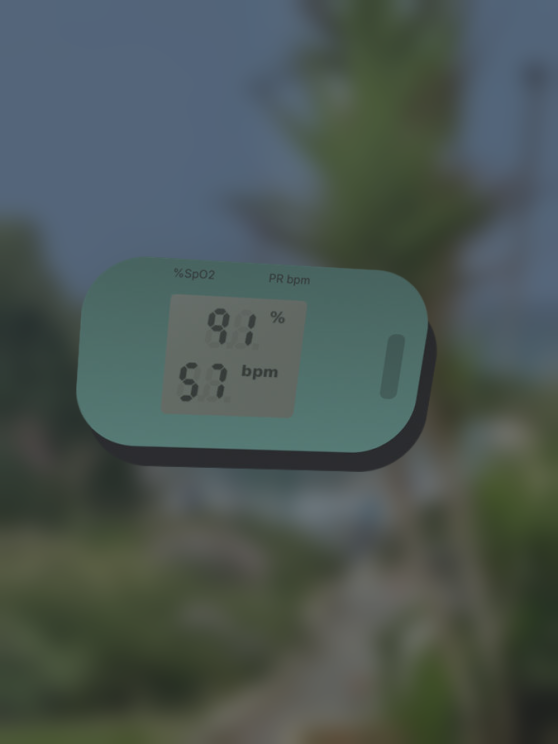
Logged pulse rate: 57 bpm
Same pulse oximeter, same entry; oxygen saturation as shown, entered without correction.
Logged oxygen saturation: 91 %
